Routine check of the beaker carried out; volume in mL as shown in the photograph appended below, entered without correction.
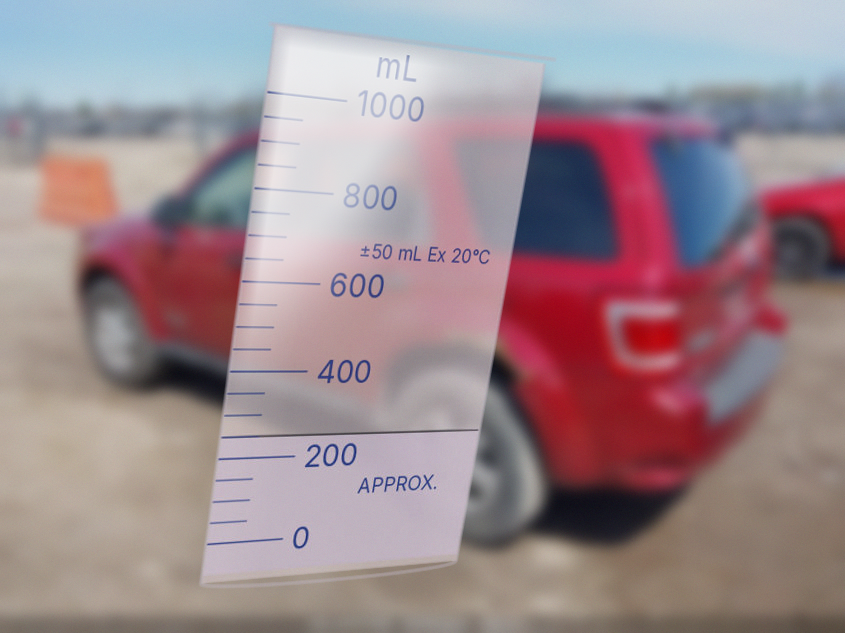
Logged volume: 250 mL
